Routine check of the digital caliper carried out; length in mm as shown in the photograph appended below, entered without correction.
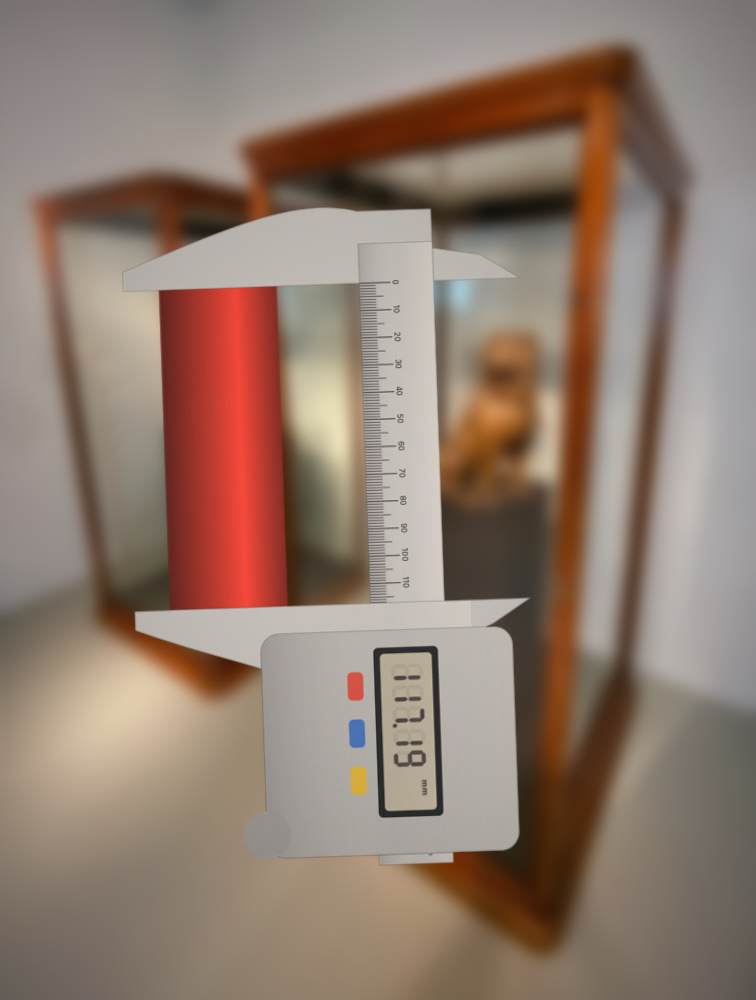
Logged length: 117.19 mm
